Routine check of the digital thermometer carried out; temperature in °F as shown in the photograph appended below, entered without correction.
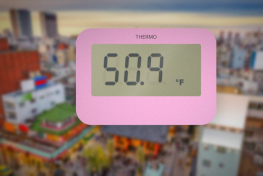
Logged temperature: 50.9 °F
